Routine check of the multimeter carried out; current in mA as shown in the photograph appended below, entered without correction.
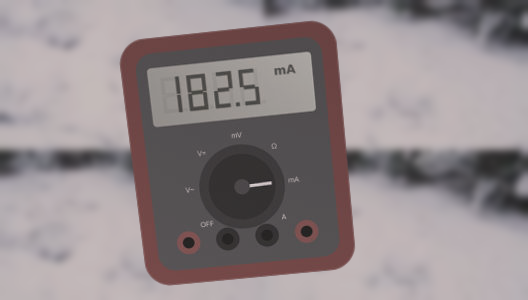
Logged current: 182.5 mA
